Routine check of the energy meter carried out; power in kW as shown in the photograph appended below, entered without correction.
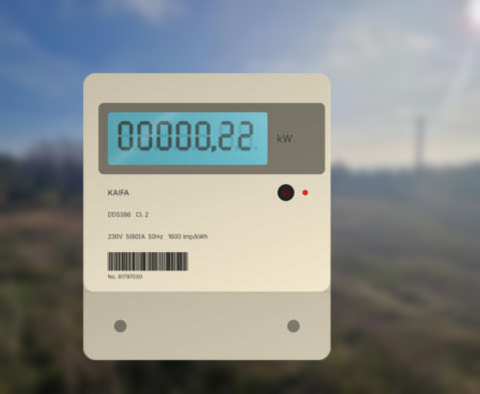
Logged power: 0.22 kW
